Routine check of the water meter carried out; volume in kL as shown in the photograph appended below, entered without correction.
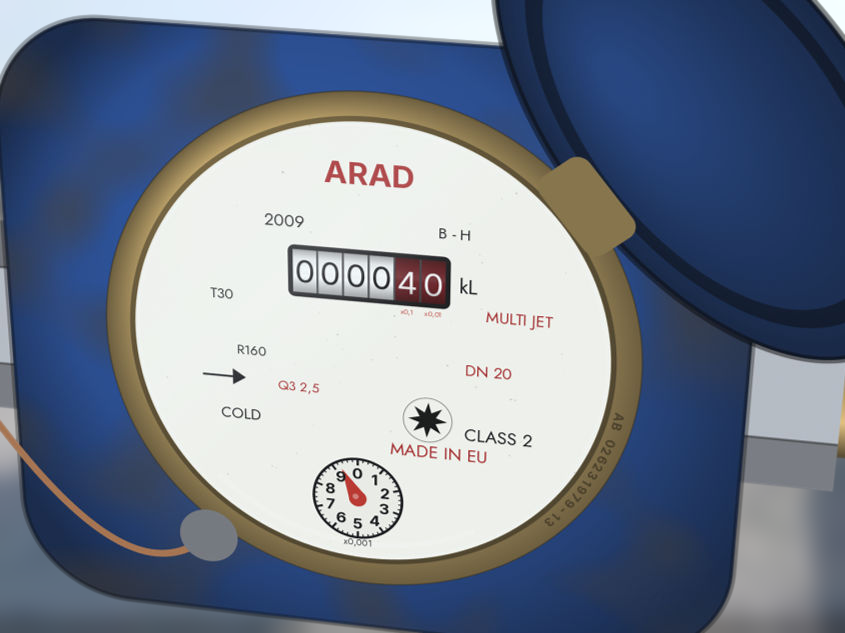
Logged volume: 0.399 kL
